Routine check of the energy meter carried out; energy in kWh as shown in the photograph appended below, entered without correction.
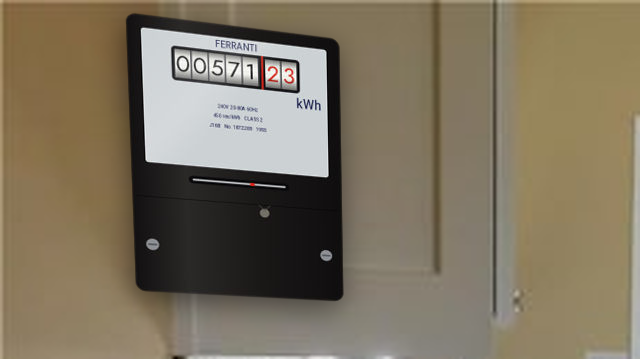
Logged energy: 571.23 kWh
